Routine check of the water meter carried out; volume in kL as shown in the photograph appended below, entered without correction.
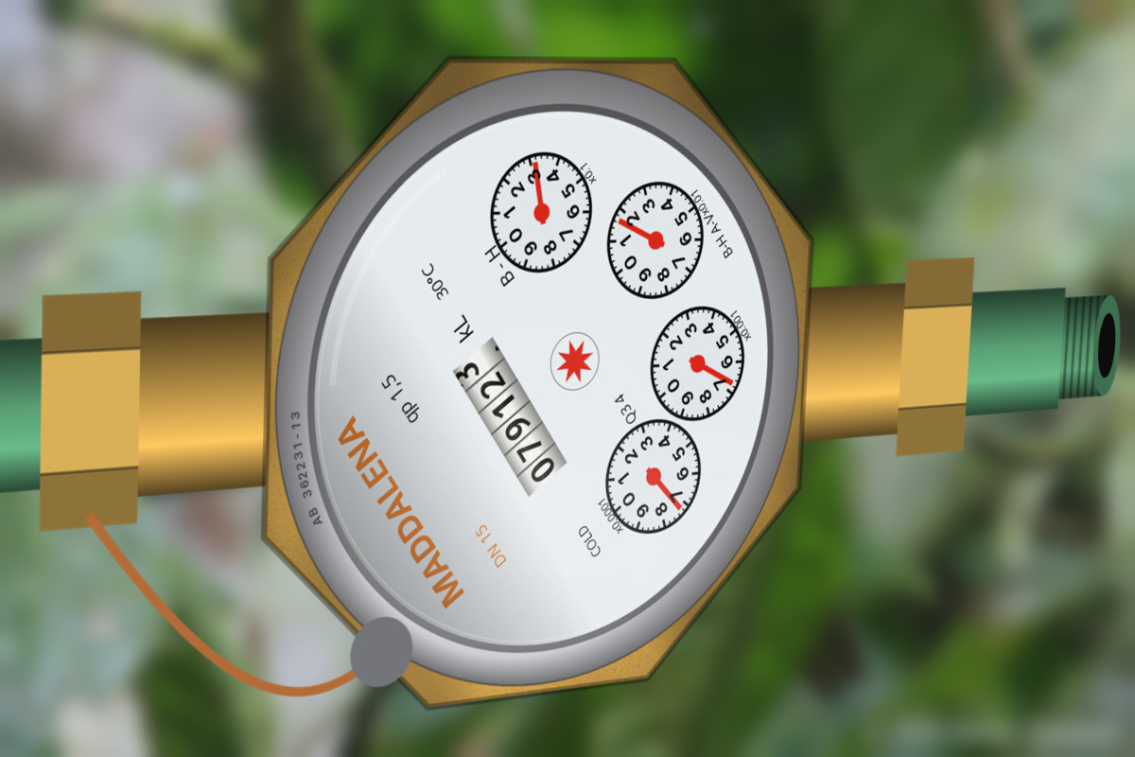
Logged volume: 79123.3167 kL
